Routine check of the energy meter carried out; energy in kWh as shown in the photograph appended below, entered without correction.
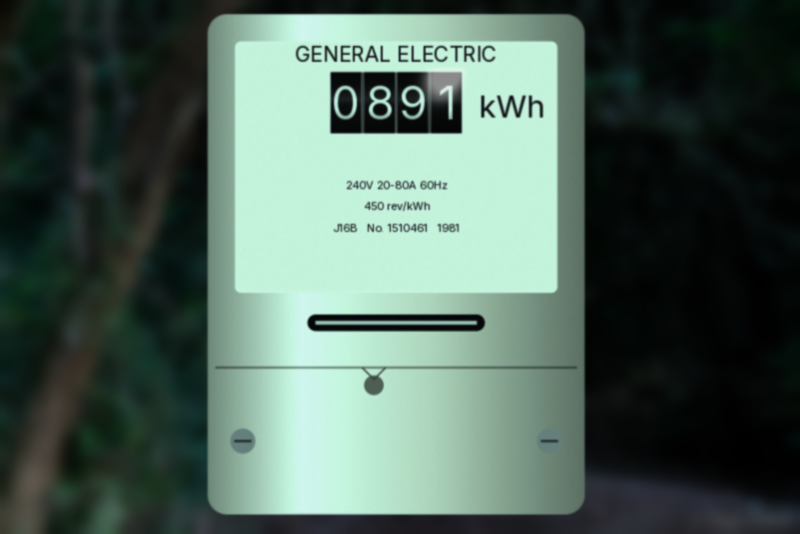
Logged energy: 891 kWh
